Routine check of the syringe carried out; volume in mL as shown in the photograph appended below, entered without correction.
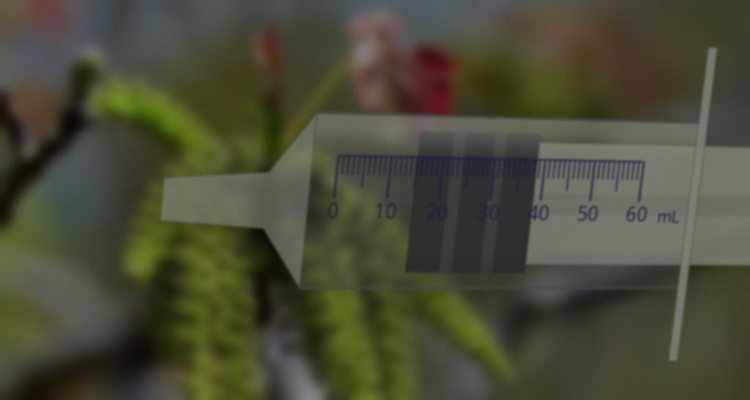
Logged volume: 15 mL
